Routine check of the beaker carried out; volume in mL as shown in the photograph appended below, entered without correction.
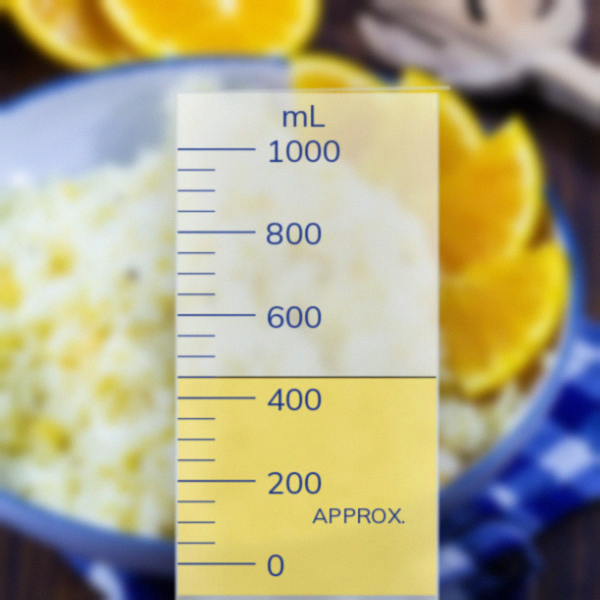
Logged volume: 450 mL
